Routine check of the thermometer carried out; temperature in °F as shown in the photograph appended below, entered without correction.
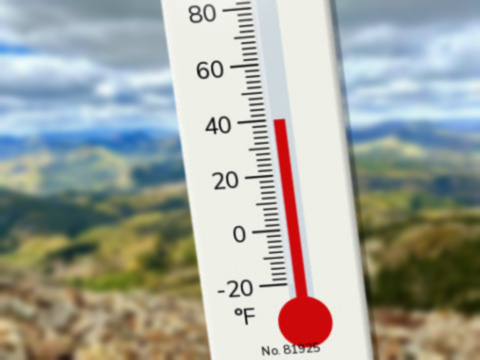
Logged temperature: 40 °F
